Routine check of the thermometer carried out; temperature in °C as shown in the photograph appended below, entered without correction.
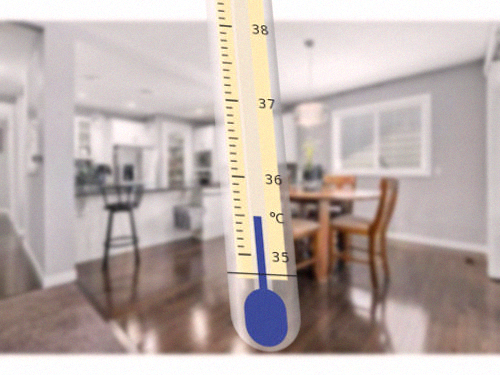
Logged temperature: 35.5 °C
